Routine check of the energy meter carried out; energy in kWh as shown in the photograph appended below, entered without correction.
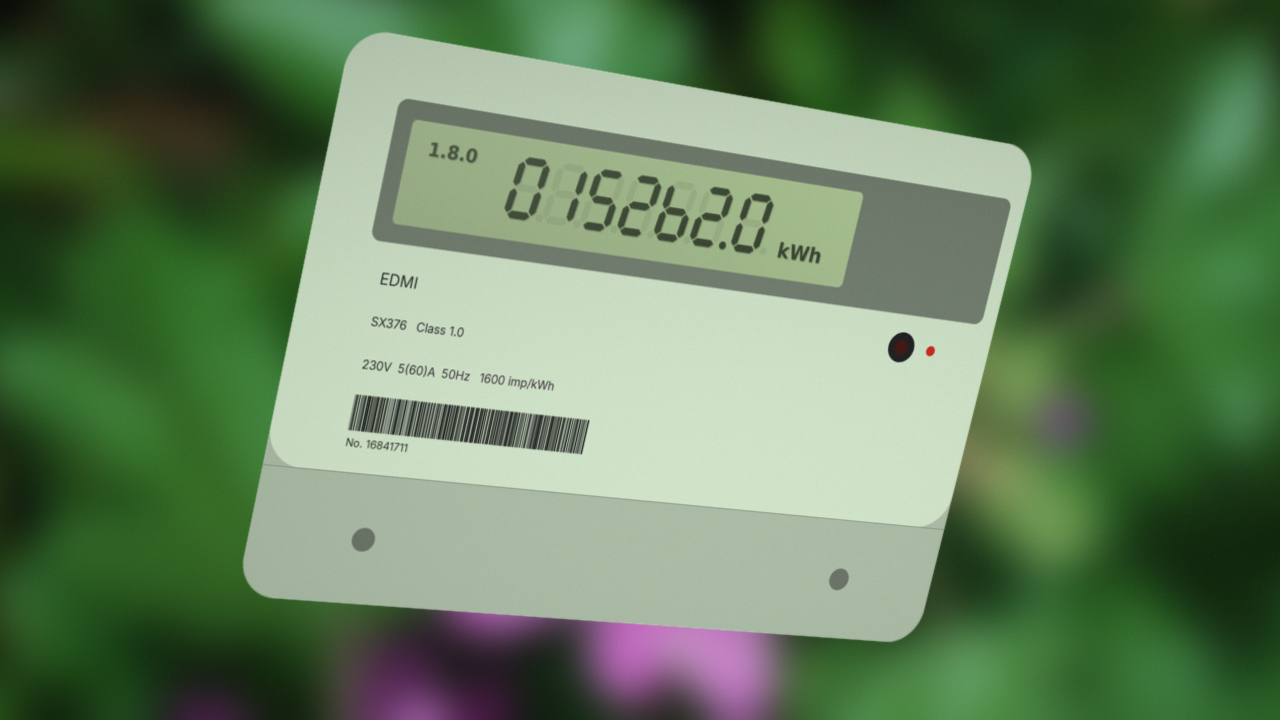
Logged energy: 15262.0 kWh
